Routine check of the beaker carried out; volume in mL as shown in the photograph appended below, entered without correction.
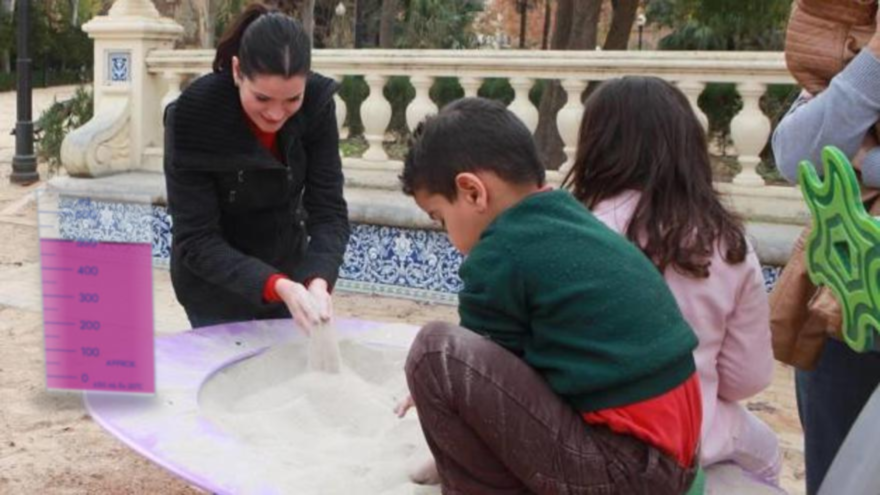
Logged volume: 500 mL
